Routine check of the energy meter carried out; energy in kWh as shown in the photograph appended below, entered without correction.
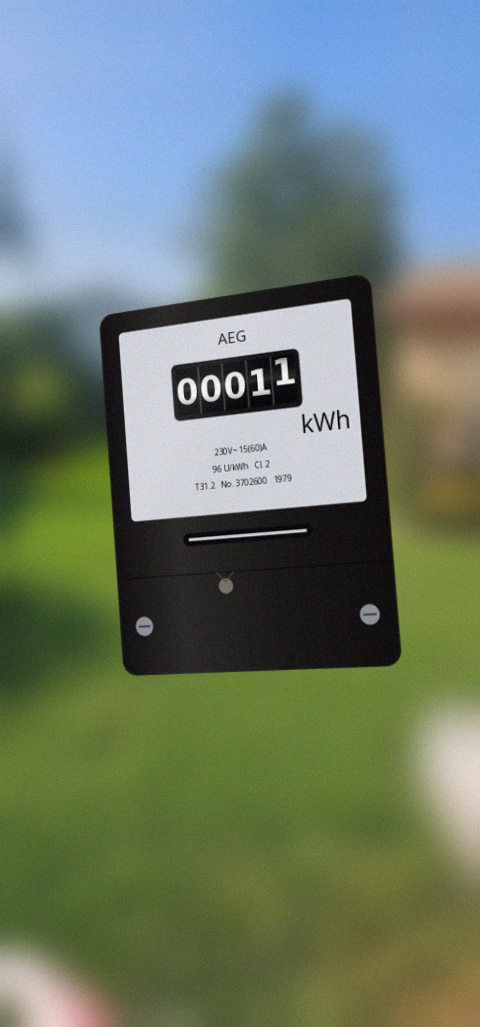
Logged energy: 11 kWh
